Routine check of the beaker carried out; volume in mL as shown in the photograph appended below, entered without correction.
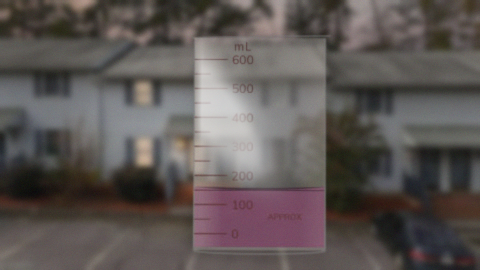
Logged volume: 150 mL
